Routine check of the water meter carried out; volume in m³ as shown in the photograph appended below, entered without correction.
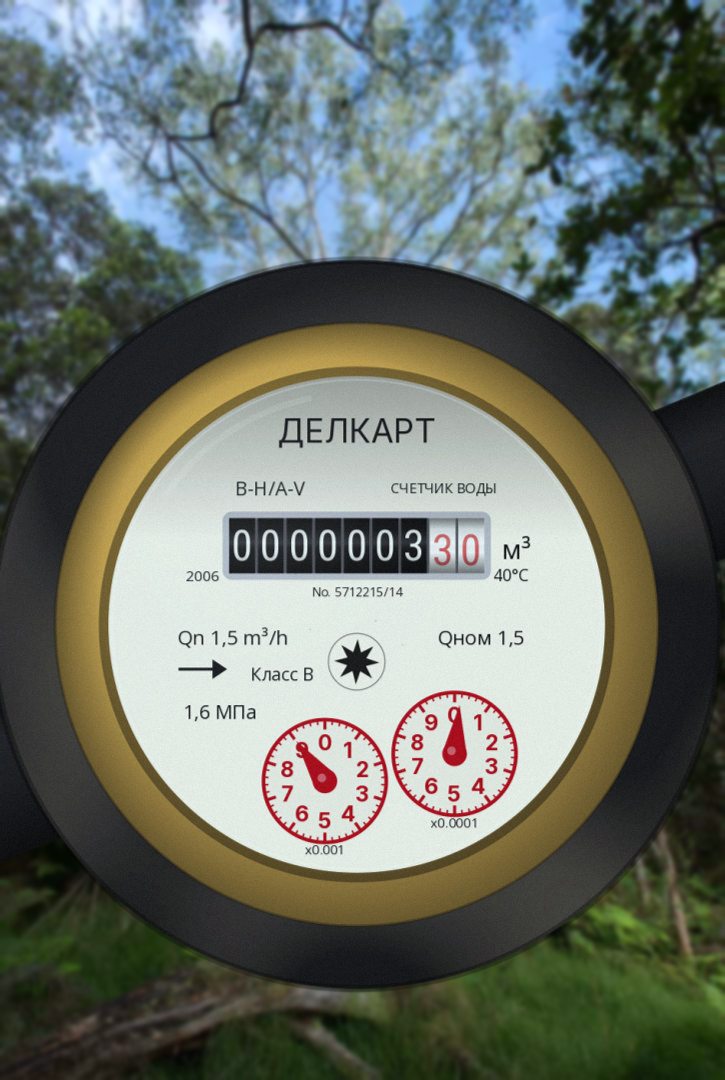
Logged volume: 3.2990 m³
